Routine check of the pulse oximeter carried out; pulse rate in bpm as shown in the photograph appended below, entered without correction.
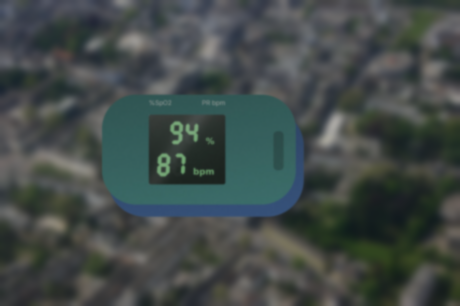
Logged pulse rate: 87 bpm
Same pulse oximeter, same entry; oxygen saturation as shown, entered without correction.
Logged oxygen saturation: 94 %
